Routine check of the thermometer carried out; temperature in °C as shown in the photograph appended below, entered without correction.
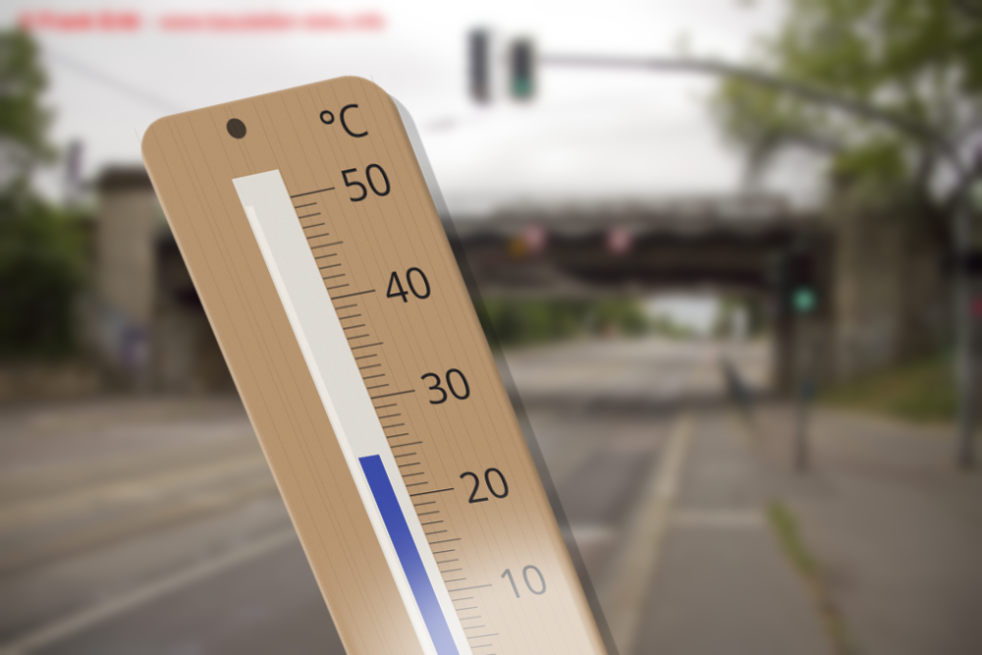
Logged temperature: 24.5 °C
